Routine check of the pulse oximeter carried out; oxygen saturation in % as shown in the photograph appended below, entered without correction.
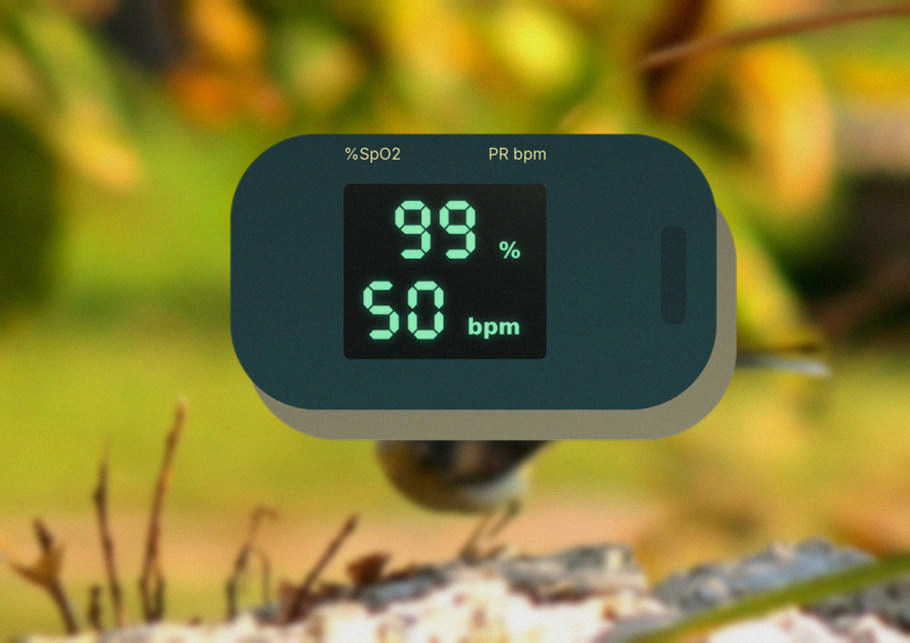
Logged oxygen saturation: 99 %
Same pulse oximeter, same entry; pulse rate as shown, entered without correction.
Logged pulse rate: 50 bpm
